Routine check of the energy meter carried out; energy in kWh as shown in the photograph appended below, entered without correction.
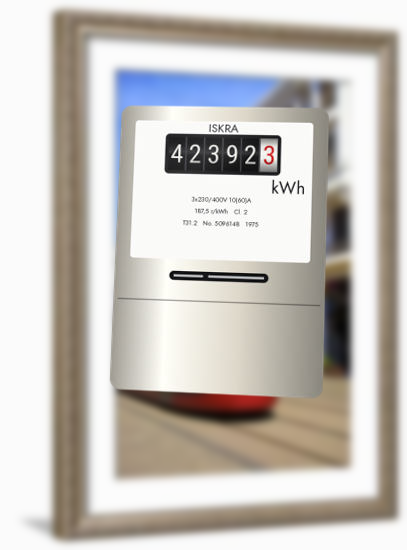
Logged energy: 42392.3 kWh
